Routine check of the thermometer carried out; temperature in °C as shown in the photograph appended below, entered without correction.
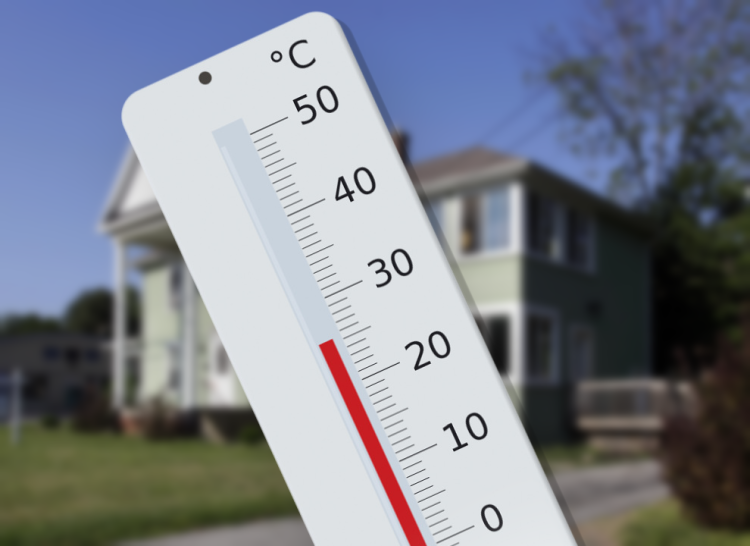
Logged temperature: 25.5 °C
